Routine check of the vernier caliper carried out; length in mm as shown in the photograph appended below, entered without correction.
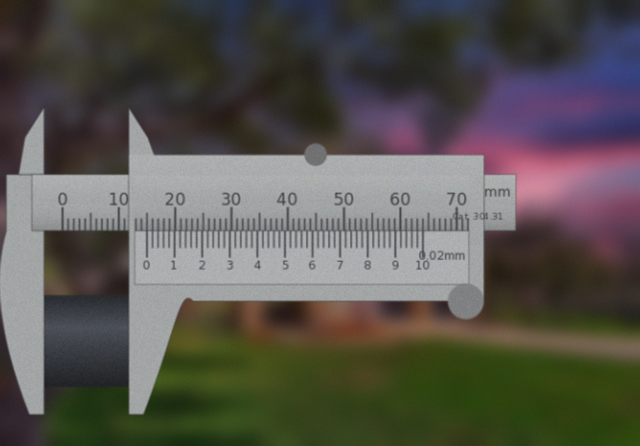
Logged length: 15.0 mm
